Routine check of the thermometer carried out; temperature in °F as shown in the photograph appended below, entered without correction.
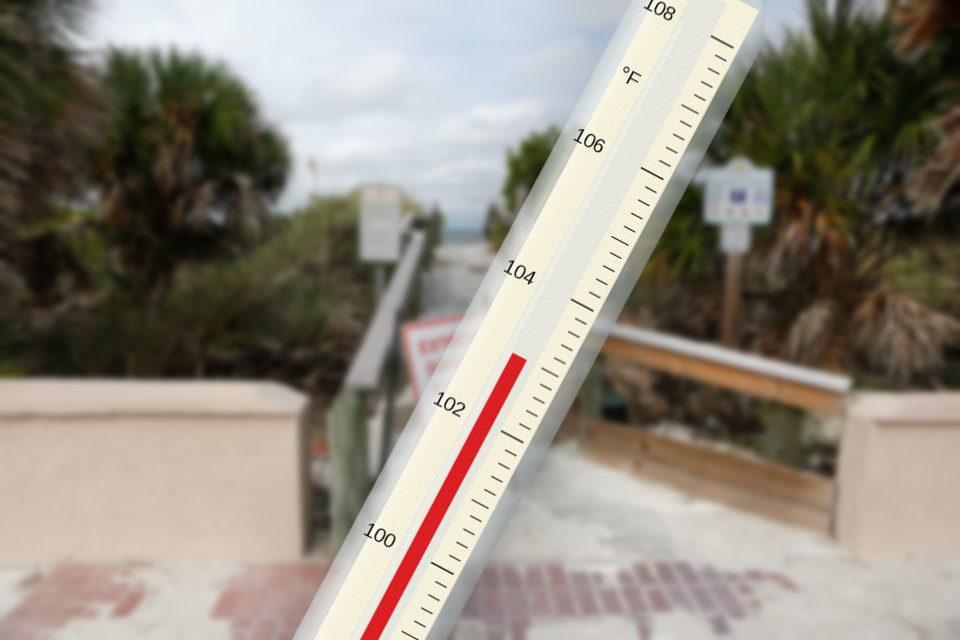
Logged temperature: 103 °F
